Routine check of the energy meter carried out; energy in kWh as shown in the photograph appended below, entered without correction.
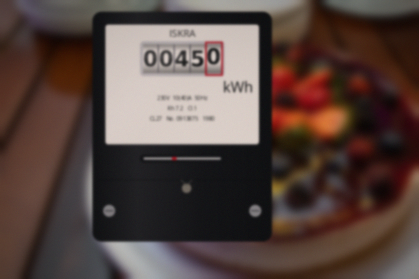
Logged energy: 45.0 kWh
